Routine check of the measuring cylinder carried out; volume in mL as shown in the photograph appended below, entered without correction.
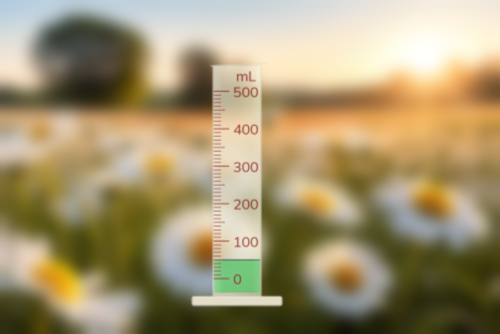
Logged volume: 50 mL
